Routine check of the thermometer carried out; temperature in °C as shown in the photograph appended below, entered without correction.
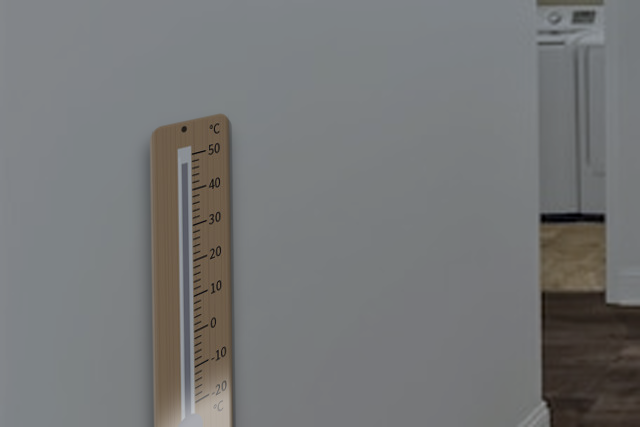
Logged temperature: 48 °C
